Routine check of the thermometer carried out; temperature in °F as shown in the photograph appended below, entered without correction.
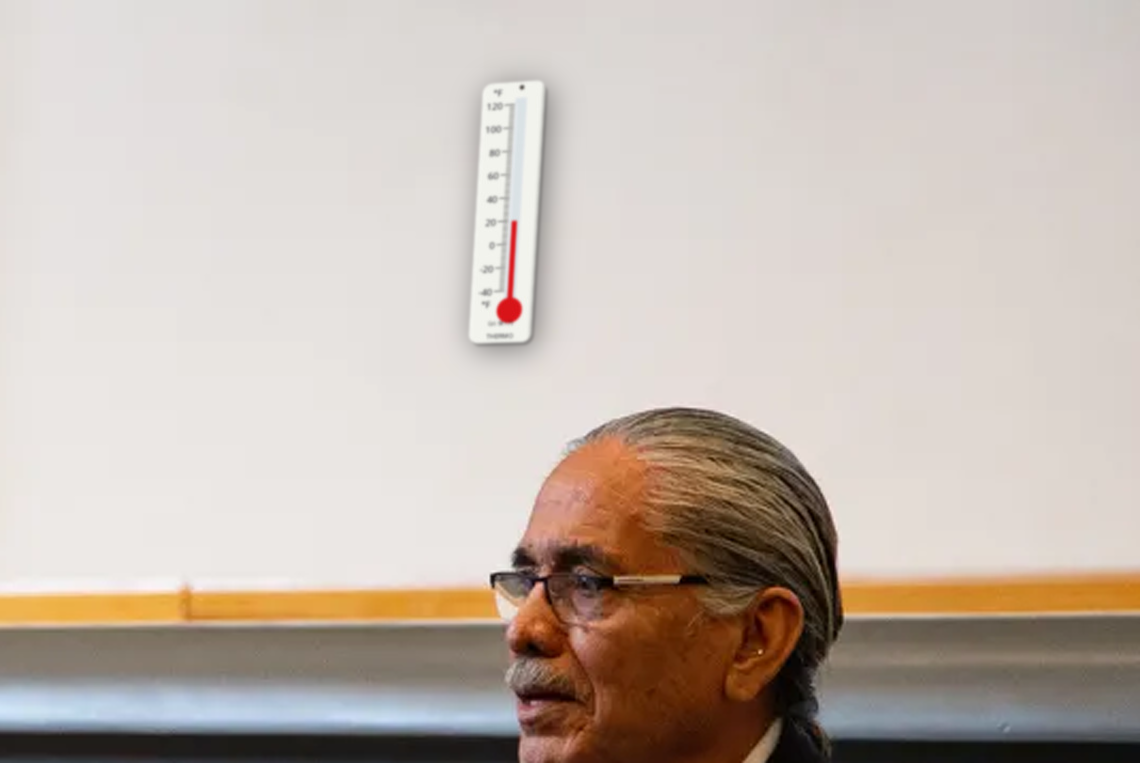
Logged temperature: 20 °F
